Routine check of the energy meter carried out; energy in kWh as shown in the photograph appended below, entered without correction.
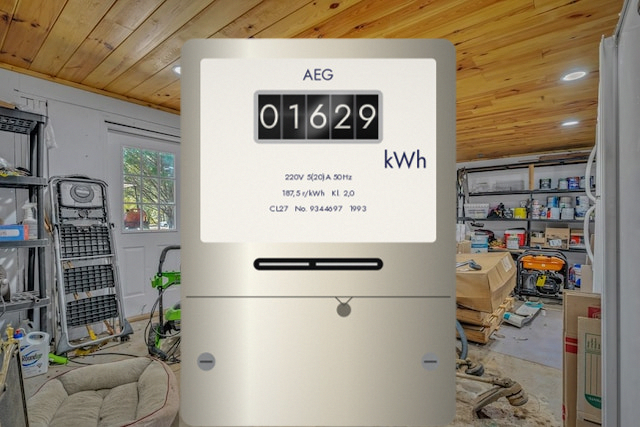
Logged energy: 1629 kWh
